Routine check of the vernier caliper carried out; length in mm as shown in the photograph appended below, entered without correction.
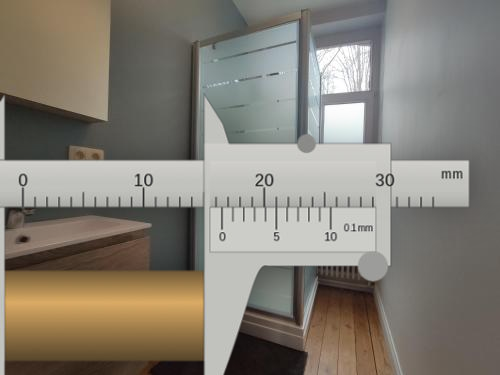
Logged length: 16.5 mm
